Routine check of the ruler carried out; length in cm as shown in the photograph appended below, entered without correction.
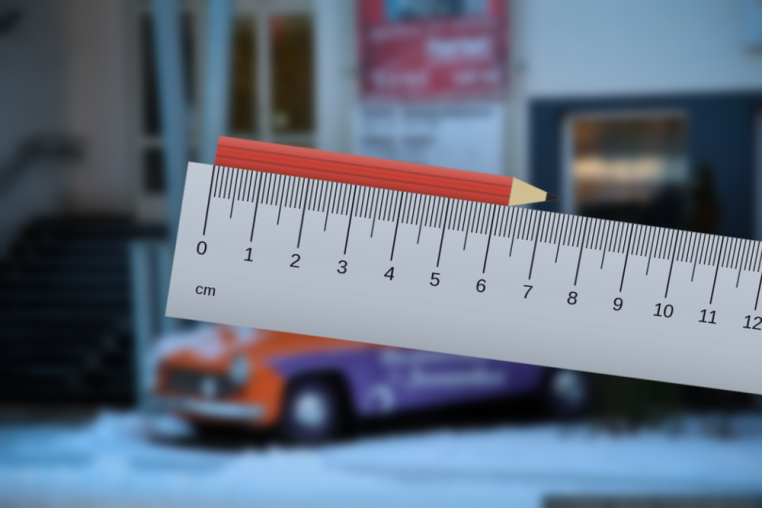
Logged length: 7.3 cm
